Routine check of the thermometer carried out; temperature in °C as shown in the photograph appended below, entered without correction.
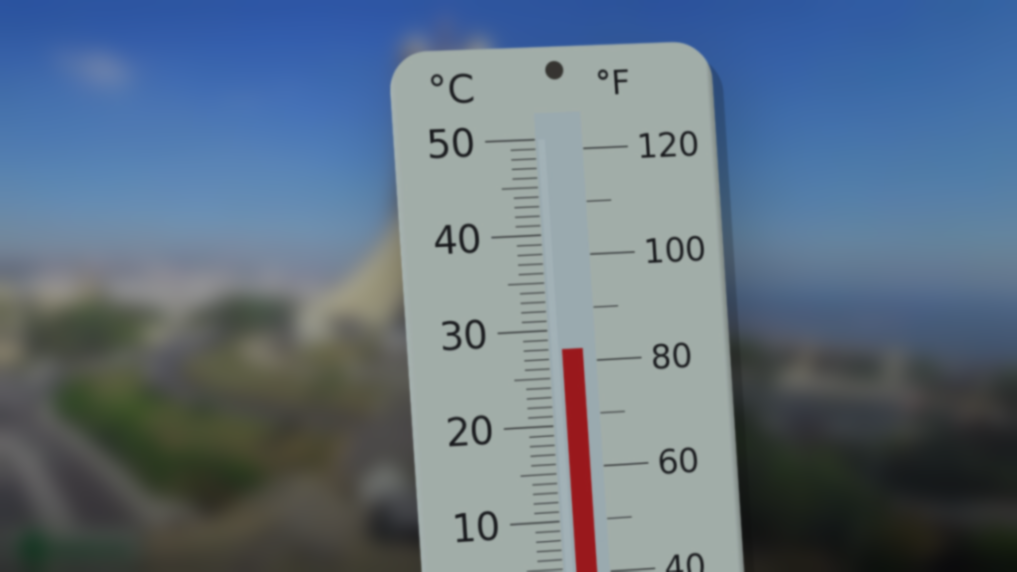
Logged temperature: 28 °C
